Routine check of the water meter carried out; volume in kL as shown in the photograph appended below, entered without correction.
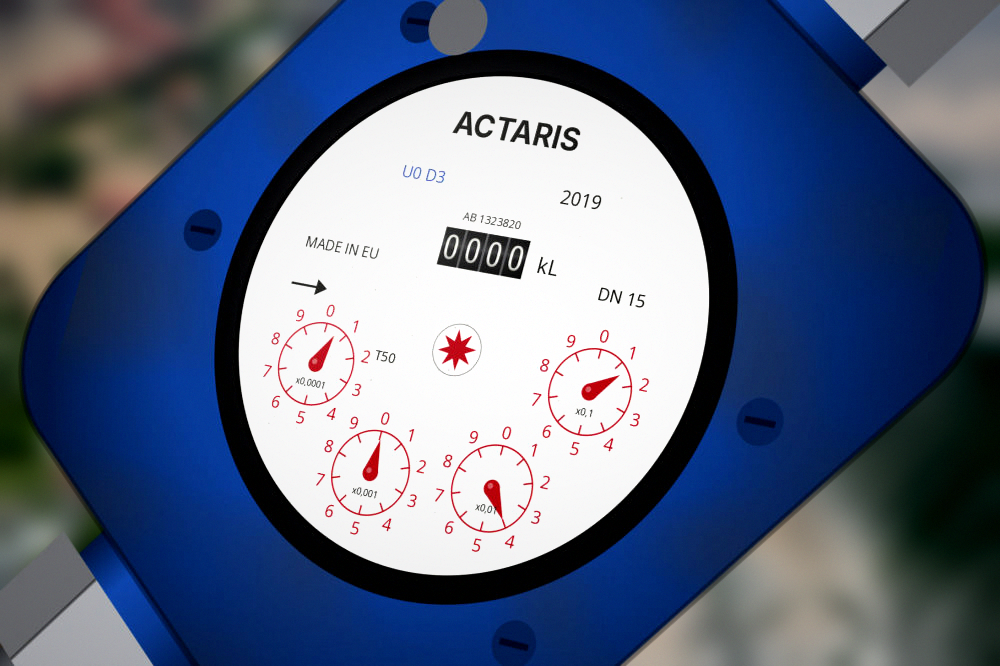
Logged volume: 0.1400 kL
